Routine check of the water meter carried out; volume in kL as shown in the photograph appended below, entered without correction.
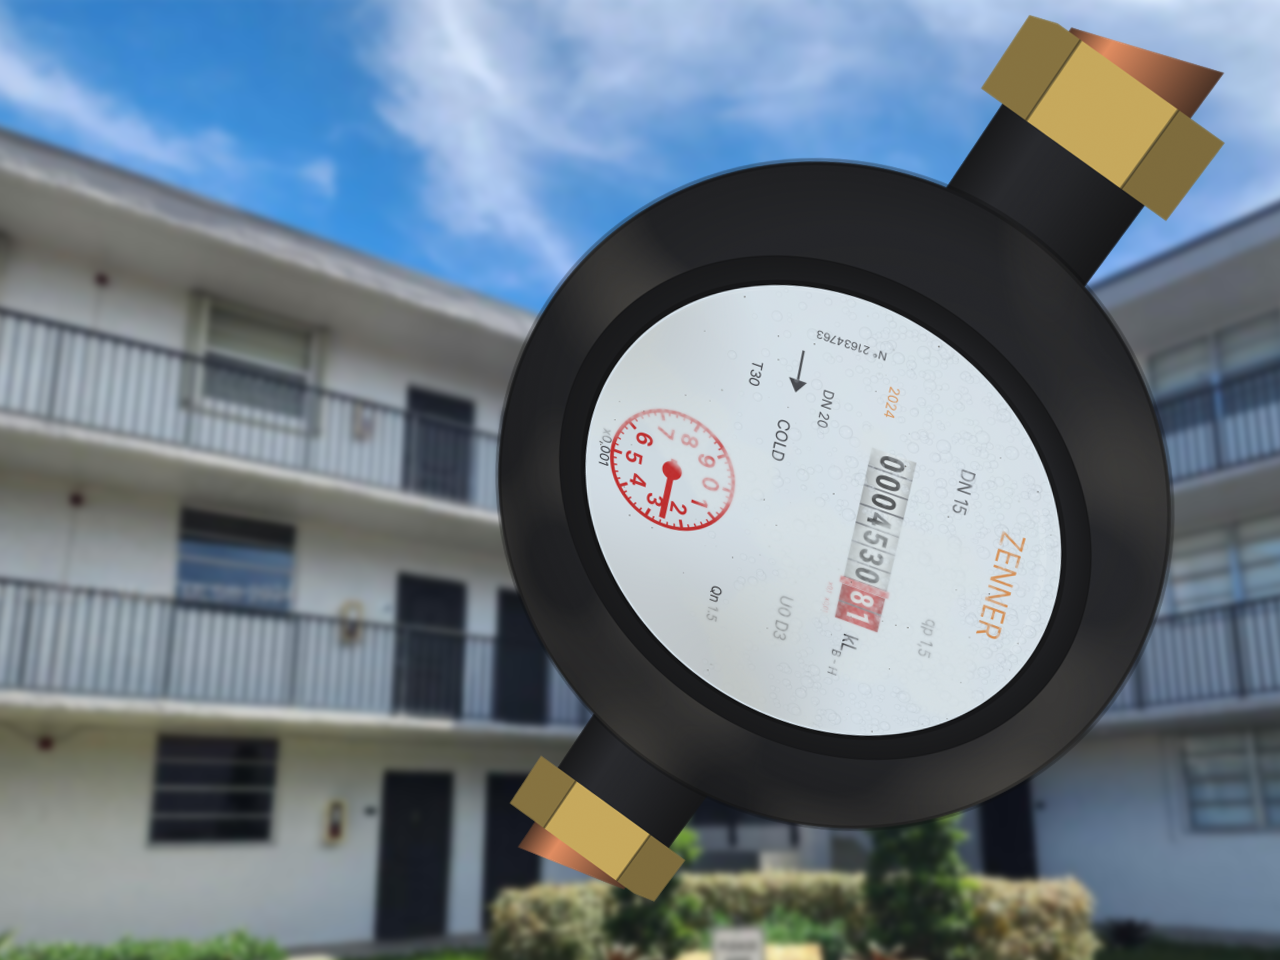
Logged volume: 4530.812 kL
